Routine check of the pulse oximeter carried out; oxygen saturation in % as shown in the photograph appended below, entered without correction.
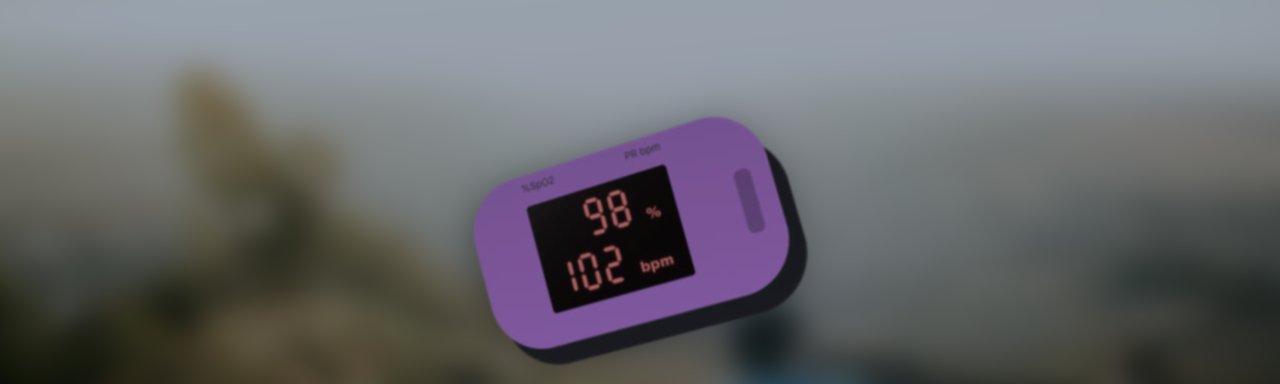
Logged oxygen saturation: 98 %
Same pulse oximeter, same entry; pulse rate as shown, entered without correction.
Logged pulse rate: 102 bpm
